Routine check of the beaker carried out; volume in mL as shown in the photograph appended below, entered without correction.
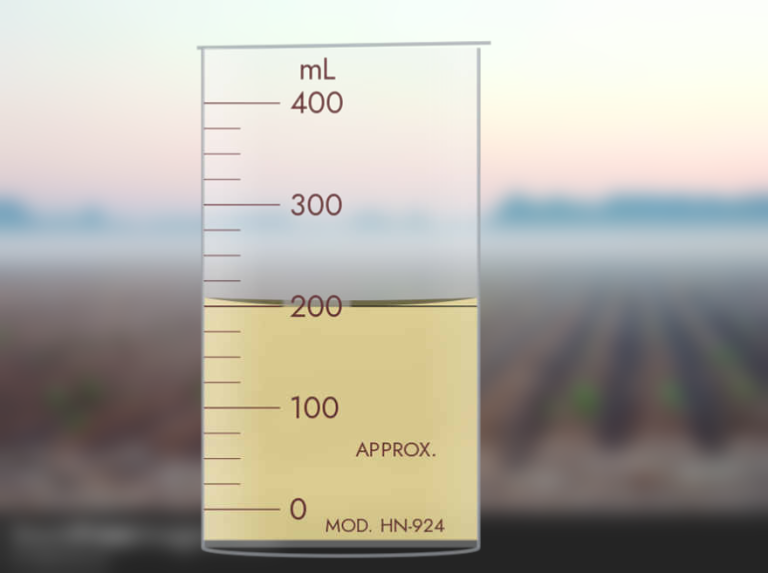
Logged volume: 200 mL
